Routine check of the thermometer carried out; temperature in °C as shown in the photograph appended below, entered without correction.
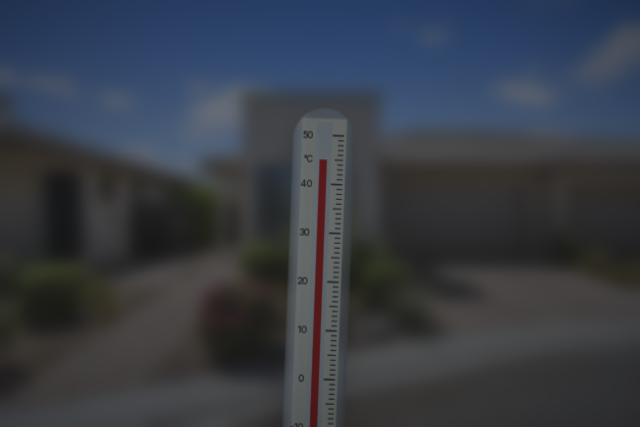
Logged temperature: 45 °C
